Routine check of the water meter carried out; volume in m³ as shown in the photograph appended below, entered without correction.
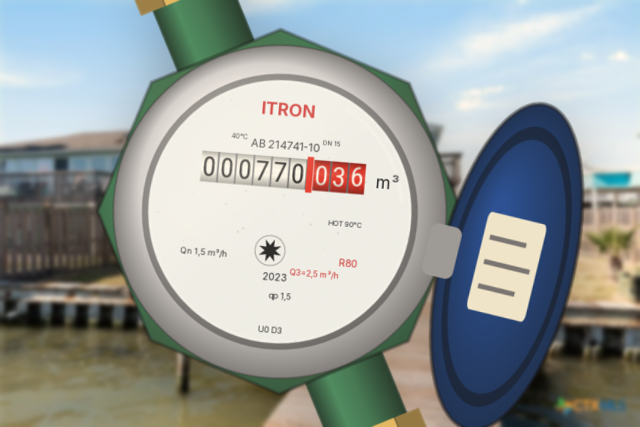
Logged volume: 770.036 m³
